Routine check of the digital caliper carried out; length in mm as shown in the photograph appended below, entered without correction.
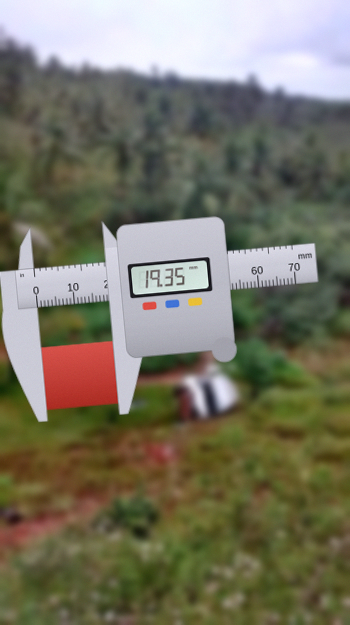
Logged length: 19.35 mm
